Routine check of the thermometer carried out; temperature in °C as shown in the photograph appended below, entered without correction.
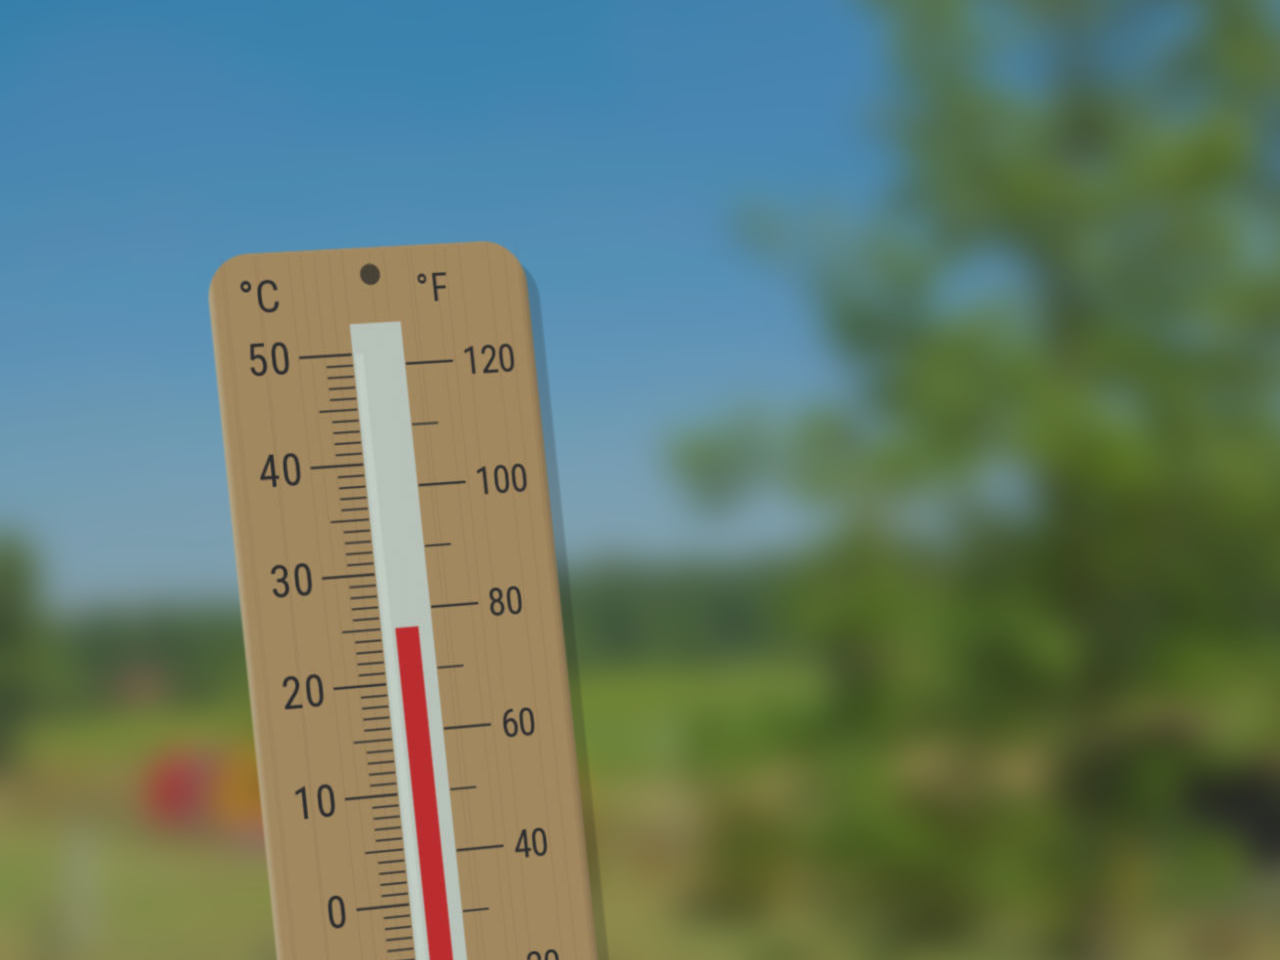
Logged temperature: 25 °C
